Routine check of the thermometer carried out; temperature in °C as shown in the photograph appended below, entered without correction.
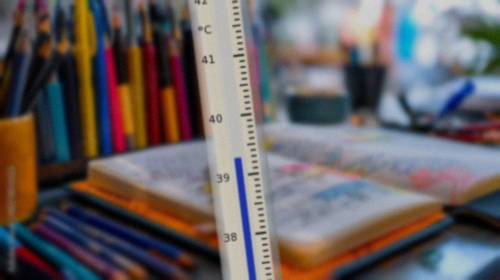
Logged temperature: 39.3 °C
